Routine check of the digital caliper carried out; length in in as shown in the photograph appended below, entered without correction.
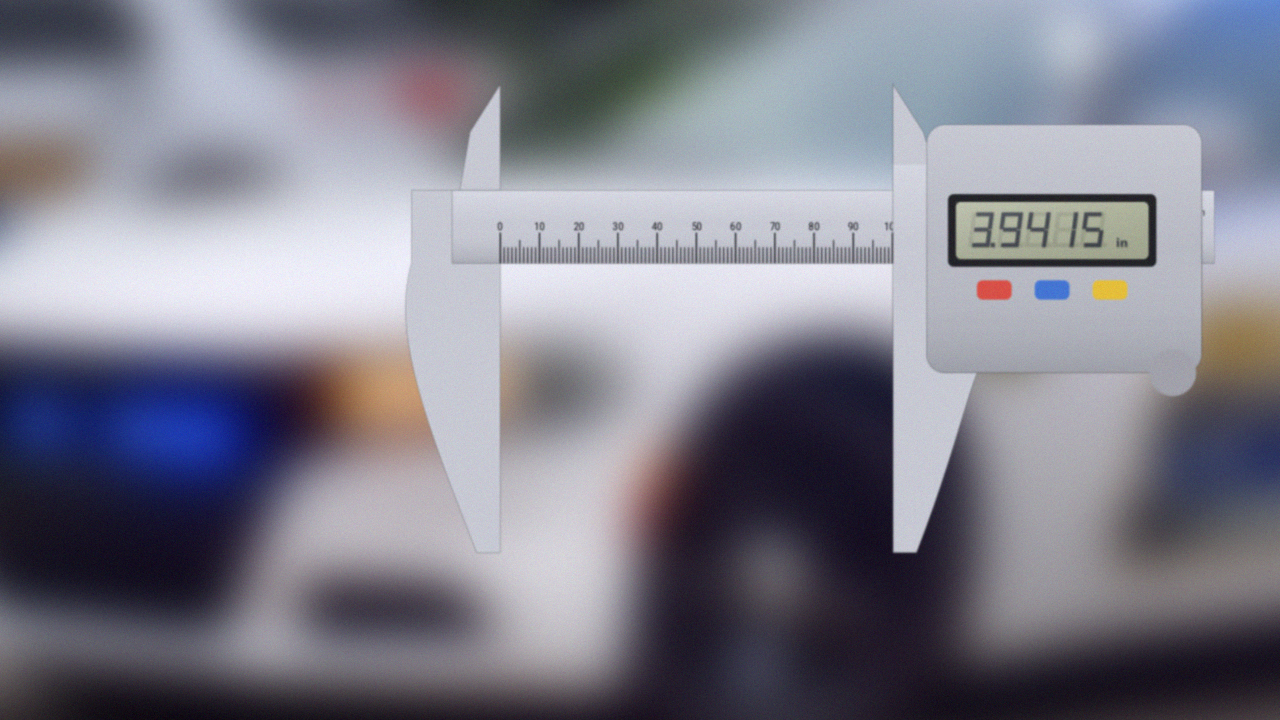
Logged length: 3.9415 in
